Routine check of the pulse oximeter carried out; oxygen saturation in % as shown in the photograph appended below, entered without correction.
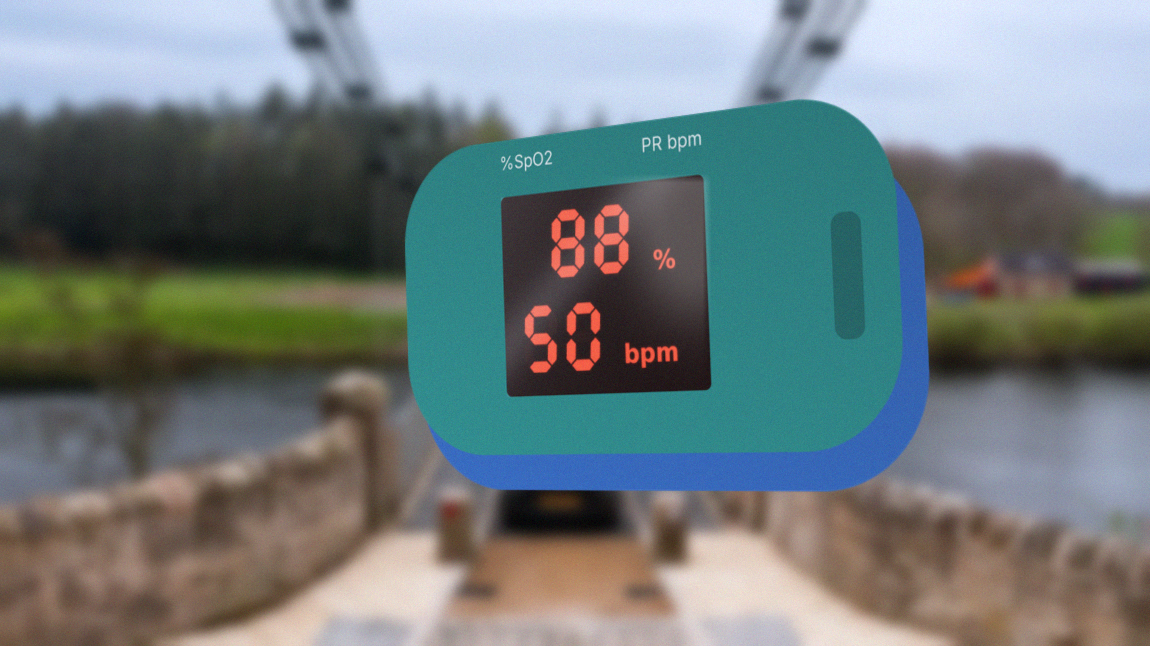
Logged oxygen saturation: 88 %
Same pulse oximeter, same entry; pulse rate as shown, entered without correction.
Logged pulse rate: 50 bpm
